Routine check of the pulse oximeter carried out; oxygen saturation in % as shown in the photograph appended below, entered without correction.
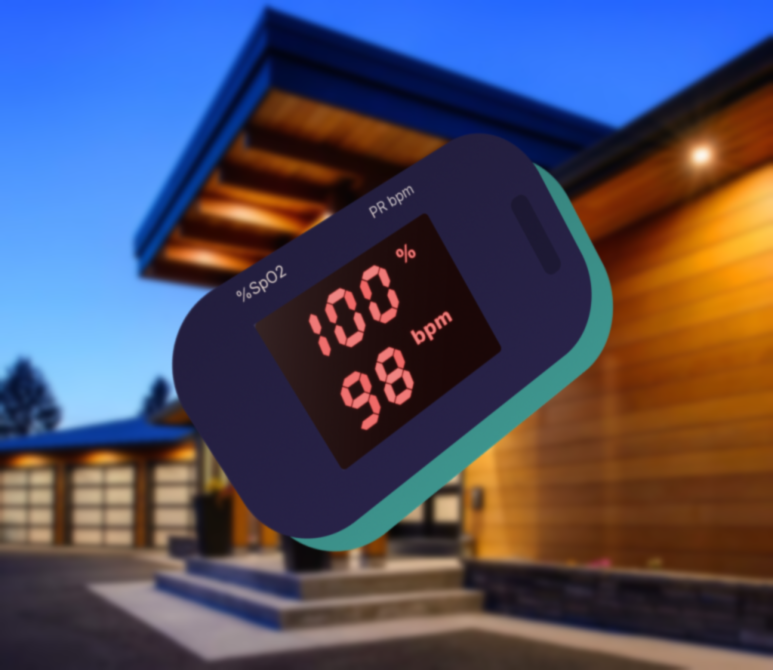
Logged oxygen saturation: 100 %
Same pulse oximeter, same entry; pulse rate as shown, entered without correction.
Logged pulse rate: 98 bpm
